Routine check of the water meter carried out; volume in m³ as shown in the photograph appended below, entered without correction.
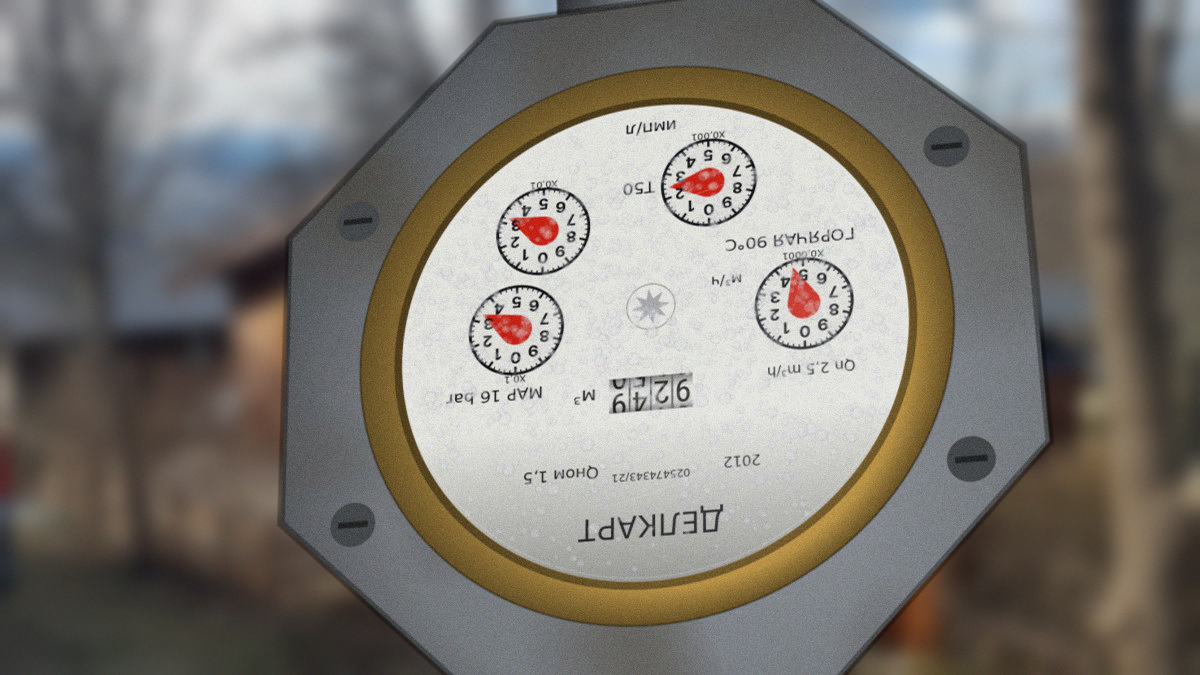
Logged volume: 9249.3324 m³
